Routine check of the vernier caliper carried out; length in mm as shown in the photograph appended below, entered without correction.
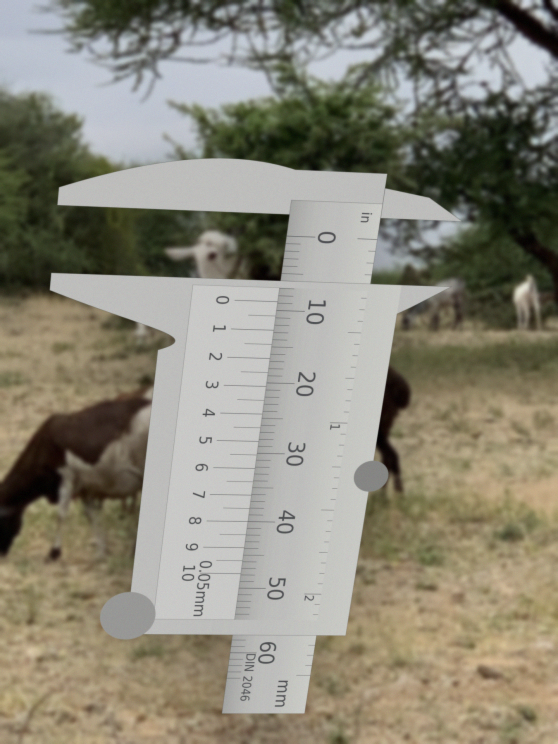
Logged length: 8.8 mm
